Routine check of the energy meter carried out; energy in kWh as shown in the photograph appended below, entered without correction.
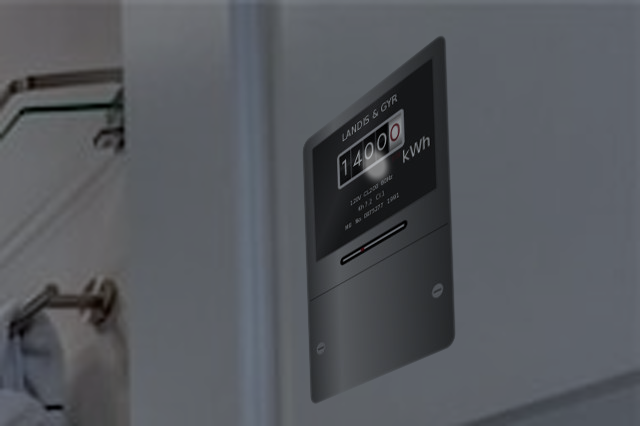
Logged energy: 1400.0 kWh
